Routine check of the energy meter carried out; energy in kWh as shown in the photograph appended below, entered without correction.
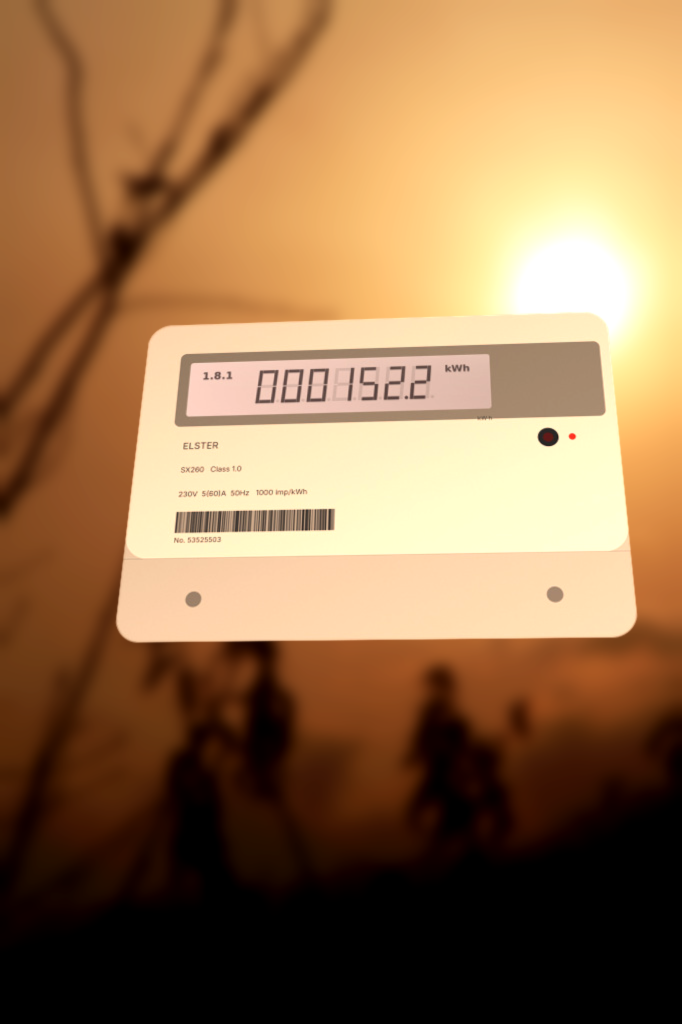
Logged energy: 152.2 kWh
